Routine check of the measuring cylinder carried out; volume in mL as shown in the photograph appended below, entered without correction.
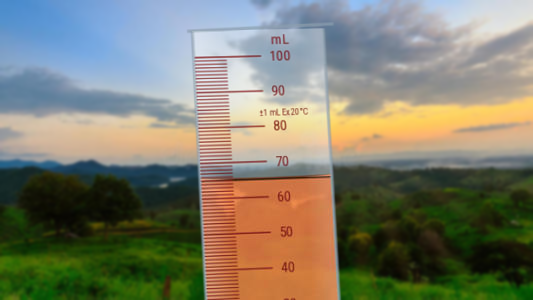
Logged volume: 65 mL
